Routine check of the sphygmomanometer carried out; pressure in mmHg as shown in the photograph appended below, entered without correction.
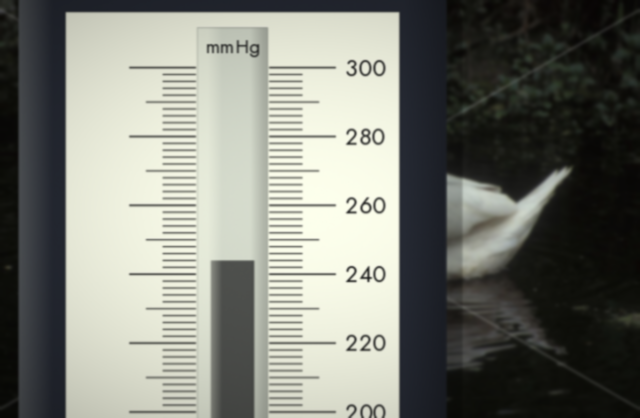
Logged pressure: 244 mmHg
